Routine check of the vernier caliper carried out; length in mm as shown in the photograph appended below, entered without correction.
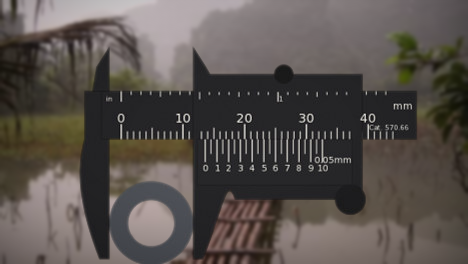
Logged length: 13.6 mm
